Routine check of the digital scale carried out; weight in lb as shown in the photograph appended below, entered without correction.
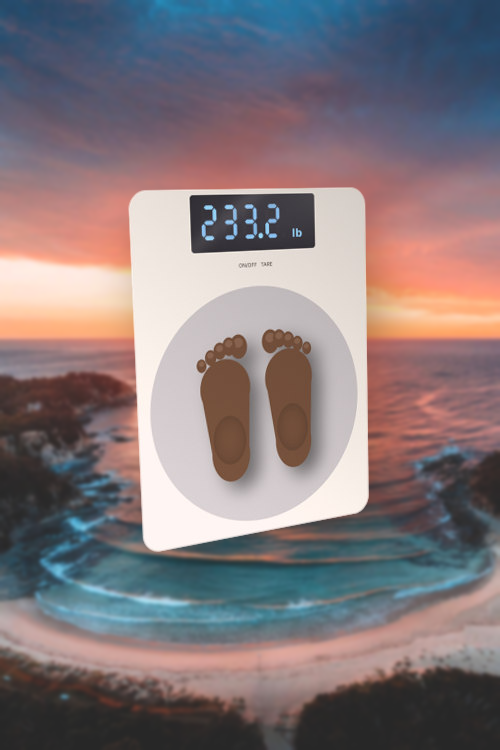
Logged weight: 233.2 lb
